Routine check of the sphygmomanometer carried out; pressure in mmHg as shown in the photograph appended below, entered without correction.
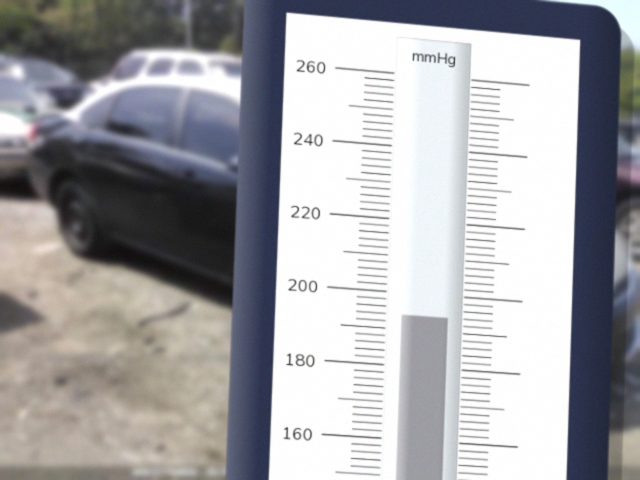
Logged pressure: 194 mmHg
